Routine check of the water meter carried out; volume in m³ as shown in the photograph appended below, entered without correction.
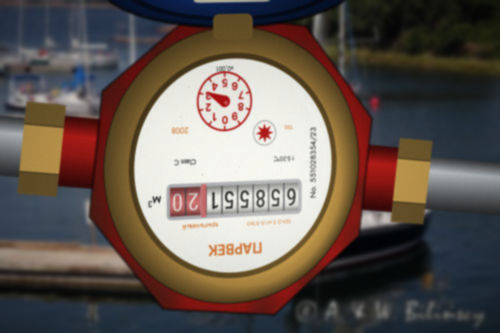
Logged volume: 658551.203 m³
